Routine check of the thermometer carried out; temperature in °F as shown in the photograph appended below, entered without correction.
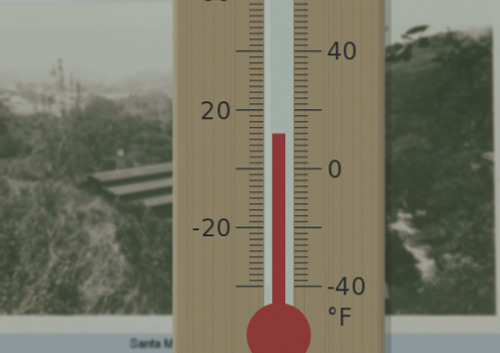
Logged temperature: 12 °F
